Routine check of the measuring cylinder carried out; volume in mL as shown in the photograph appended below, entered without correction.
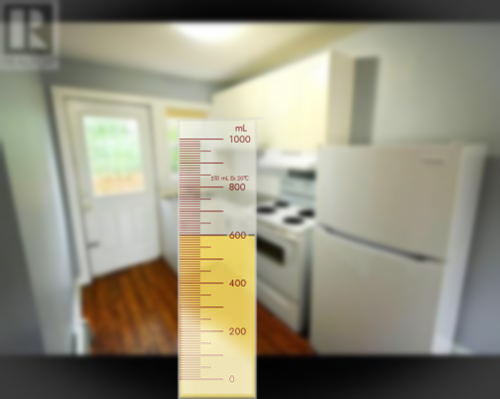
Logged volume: 600 mL
